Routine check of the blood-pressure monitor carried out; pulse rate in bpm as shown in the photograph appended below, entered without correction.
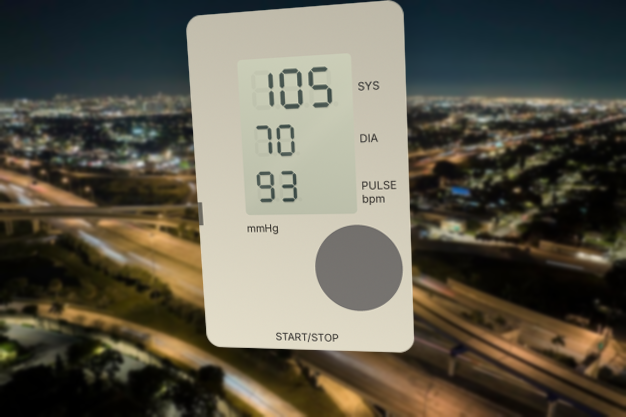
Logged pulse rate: 93 bpm
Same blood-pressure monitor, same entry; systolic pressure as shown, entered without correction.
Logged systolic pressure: 105 mmHg
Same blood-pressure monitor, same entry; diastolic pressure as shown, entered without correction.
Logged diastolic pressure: 70 mmHg
